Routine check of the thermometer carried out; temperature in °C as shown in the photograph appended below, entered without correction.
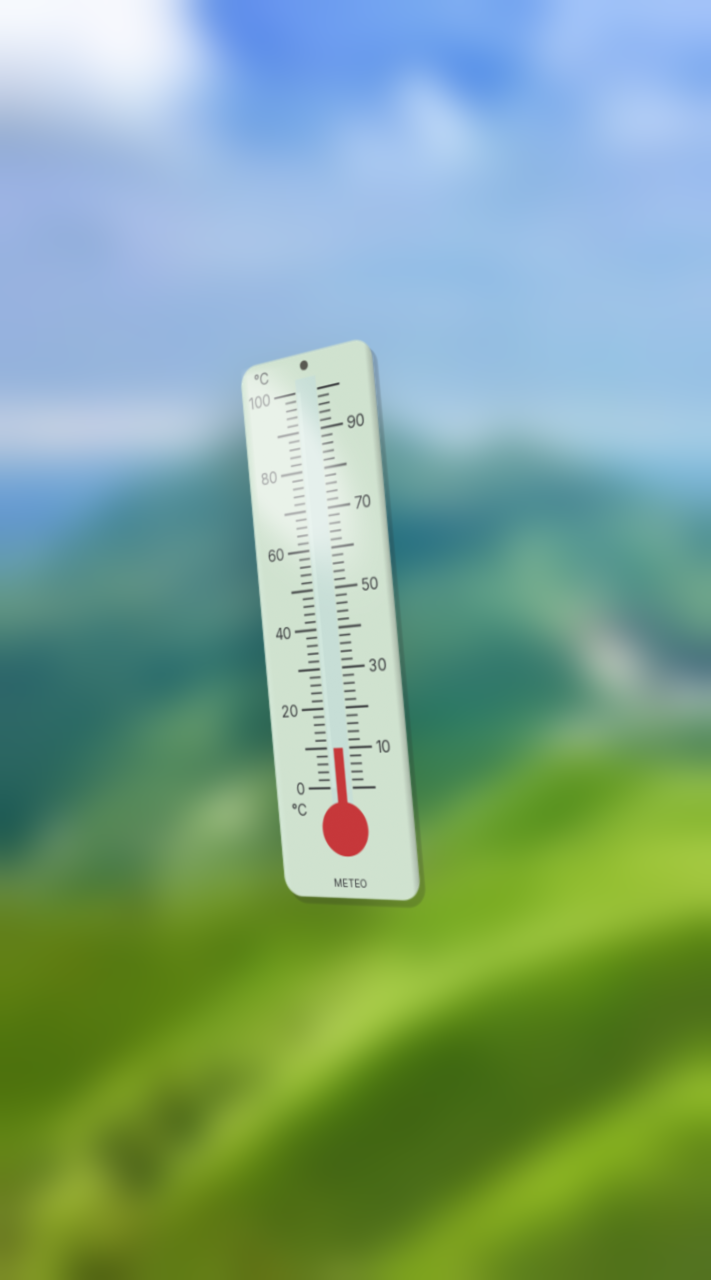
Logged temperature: 10 °C
